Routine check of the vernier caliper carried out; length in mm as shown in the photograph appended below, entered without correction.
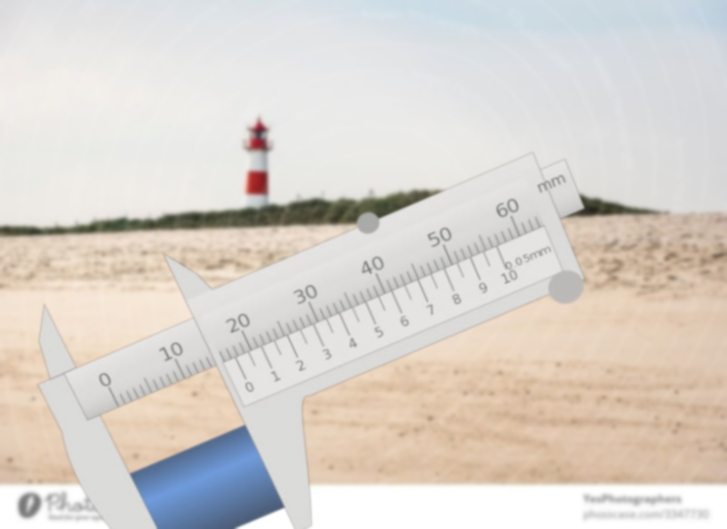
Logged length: 17.6 mm
